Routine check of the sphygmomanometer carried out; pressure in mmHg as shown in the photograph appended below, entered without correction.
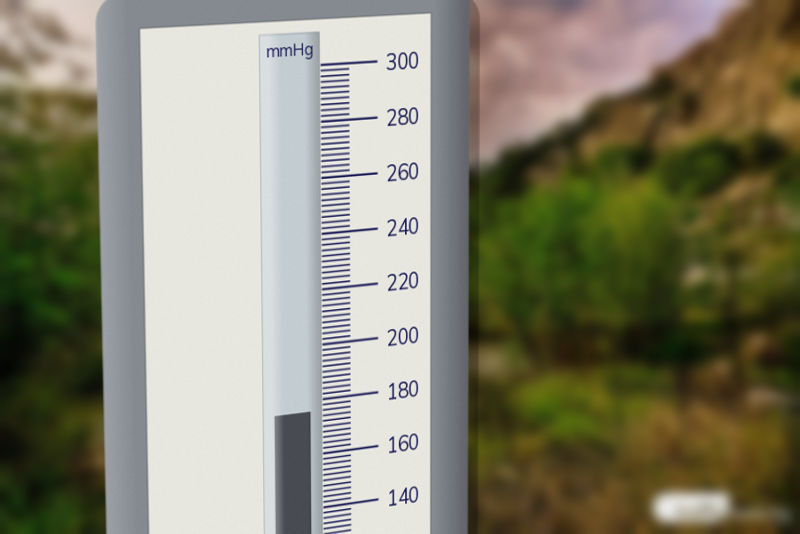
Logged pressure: 176 mmHg
